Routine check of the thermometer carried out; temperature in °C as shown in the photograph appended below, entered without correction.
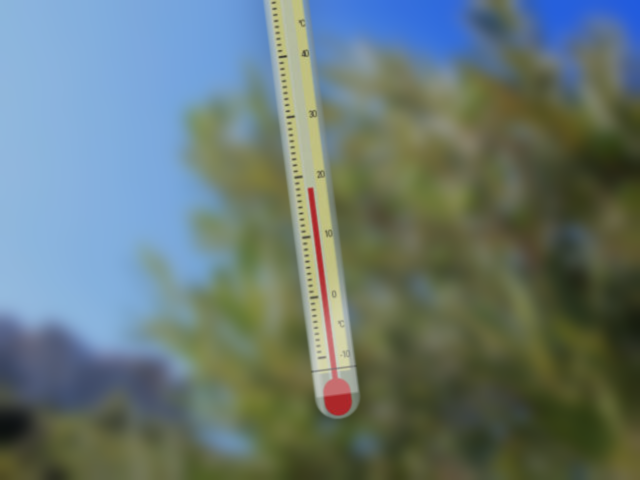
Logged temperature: 18 °C
